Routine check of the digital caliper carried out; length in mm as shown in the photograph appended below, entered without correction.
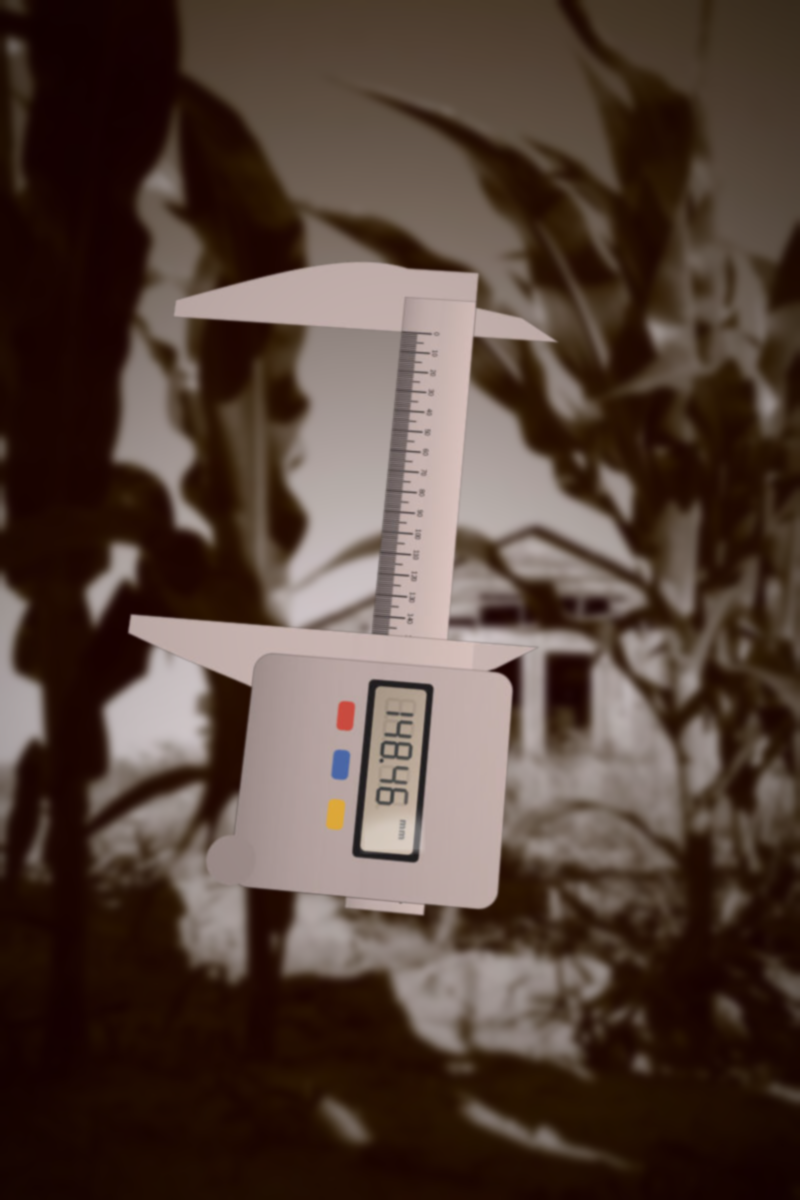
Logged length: 148.46 mm
